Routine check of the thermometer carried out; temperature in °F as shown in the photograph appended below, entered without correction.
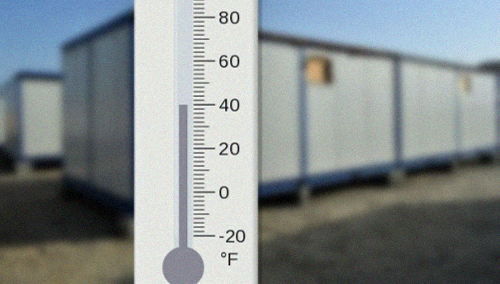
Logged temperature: 40 °F
